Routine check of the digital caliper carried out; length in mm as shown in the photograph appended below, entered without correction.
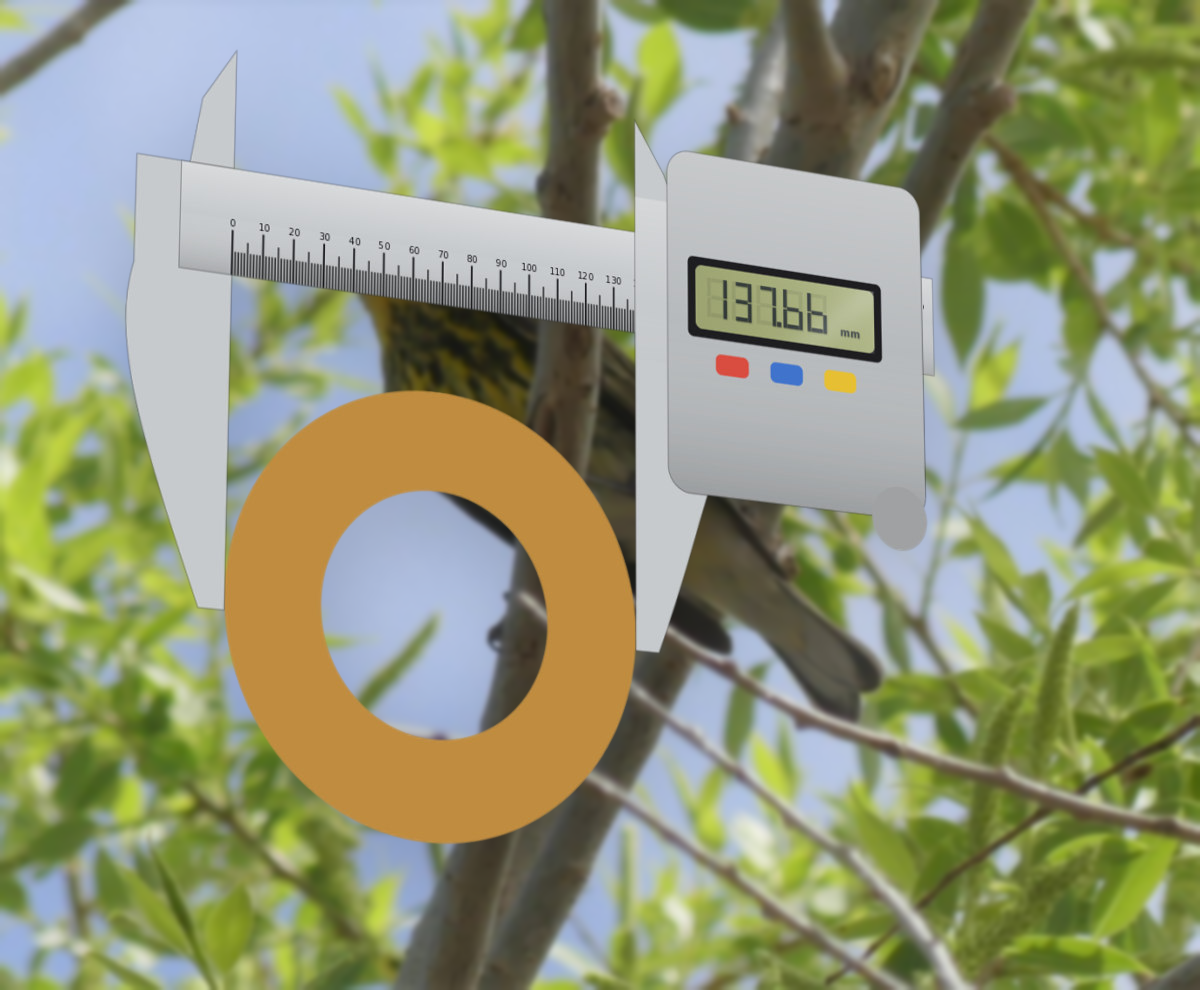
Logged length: 137.66 mm
